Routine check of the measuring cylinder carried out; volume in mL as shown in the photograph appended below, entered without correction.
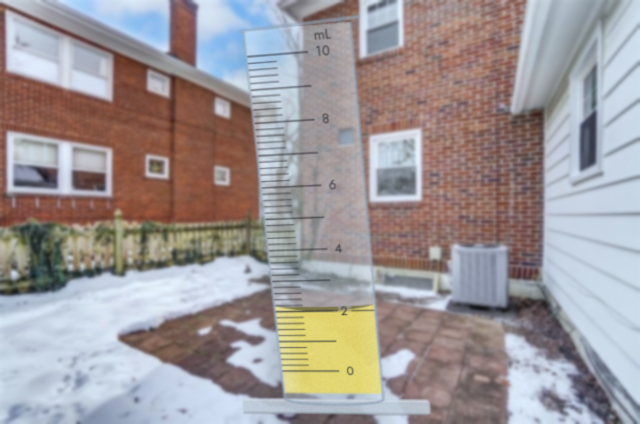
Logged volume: 2 mL
